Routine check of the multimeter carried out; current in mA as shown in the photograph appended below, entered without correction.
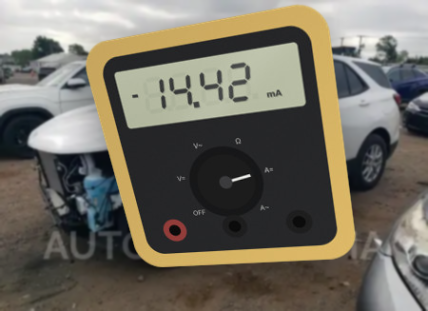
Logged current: -14.42 mA
